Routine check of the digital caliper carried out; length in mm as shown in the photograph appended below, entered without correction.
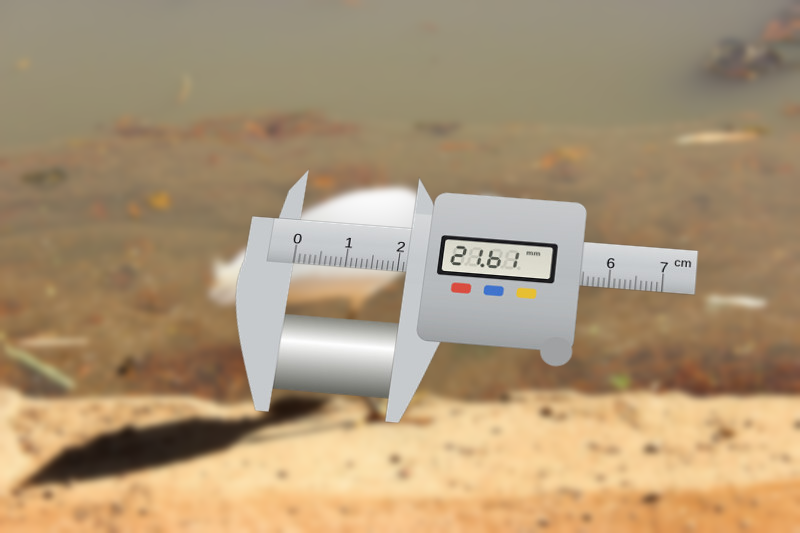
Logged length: 21.61 mm
